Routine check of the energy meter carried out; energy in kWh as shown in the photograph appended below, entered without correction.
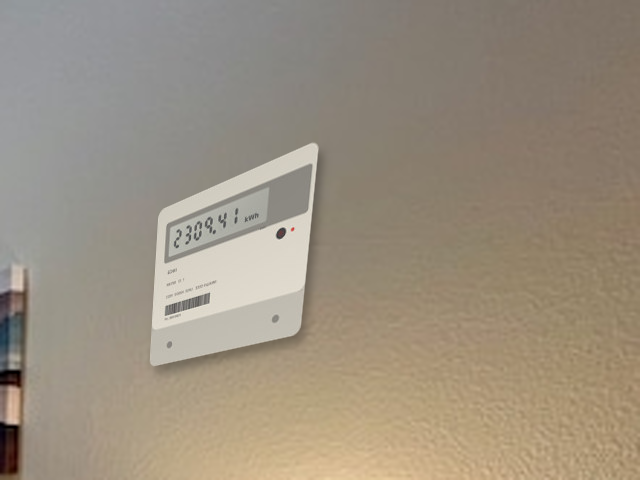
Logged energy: 2309.41 kWh
